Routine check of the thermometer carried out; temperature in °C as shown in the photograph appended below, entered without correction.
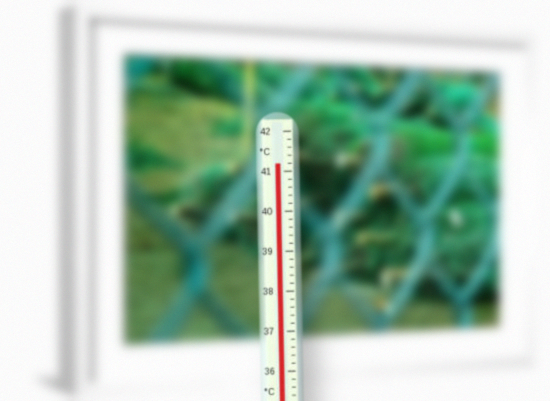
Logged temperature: 41.2 °C
